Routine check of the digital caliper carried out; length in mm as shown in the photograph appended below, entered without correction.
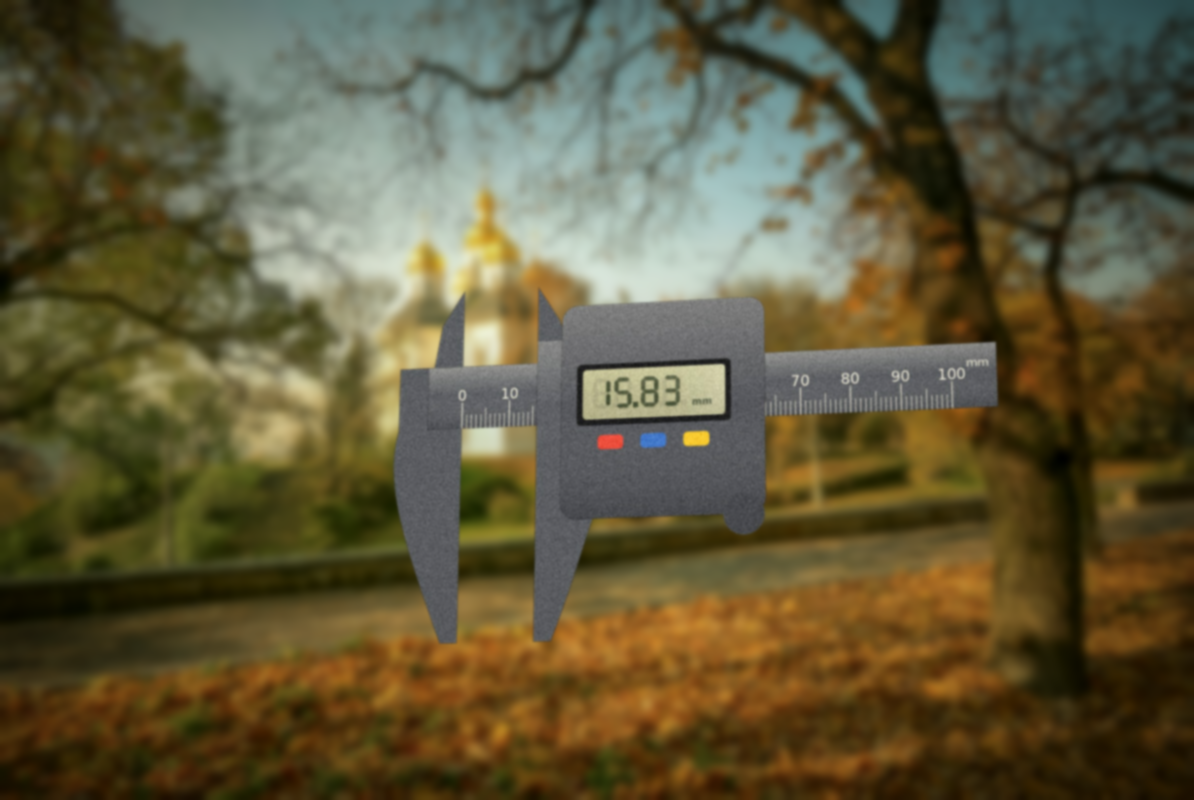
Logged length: 15.83 mm
